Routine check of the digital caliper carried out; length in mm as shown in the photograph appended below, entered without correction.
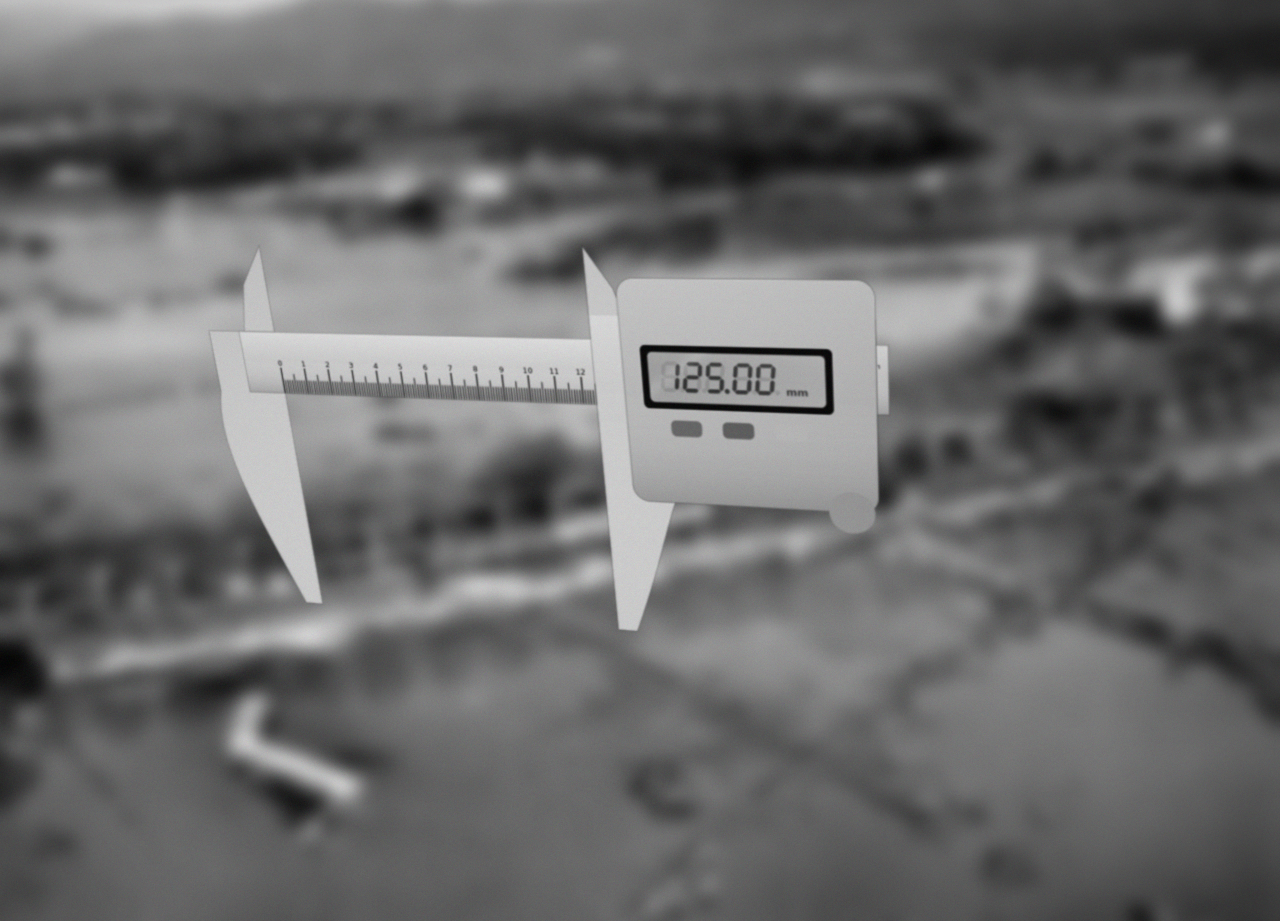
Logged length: 125.00 mm
